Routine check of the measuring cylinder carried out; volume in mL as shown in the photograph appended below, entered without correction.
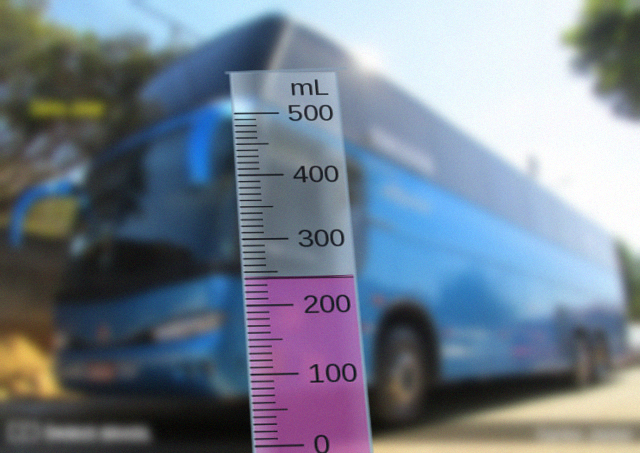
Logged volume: 240 mL
